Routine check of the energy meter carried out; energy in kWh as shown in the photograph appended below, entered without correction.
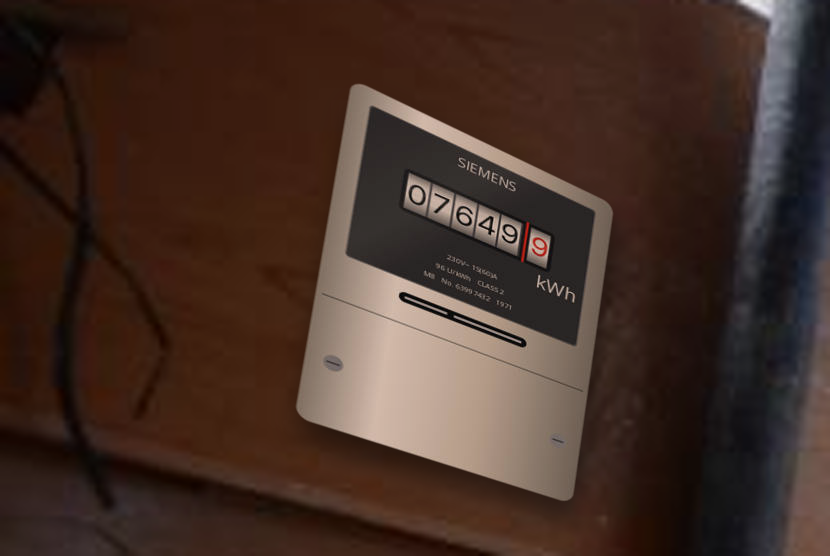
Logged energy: 7649.9 kWh
